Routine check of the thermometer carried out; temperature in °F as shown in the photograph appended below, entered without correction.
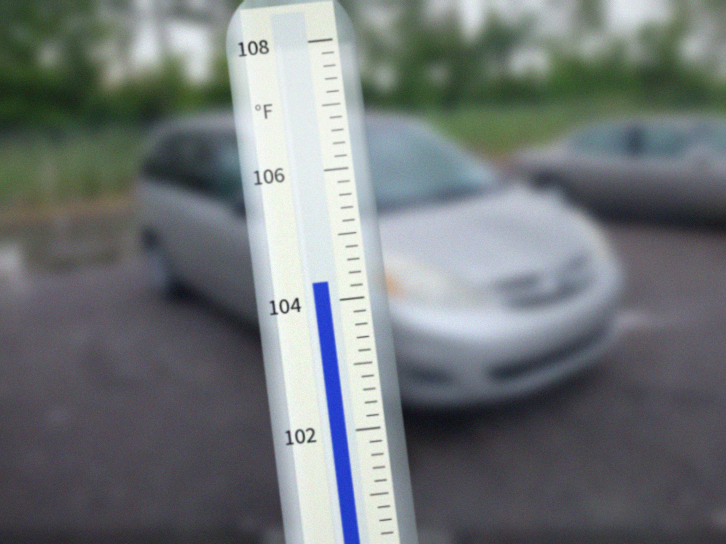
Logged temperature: 104.3 °F
